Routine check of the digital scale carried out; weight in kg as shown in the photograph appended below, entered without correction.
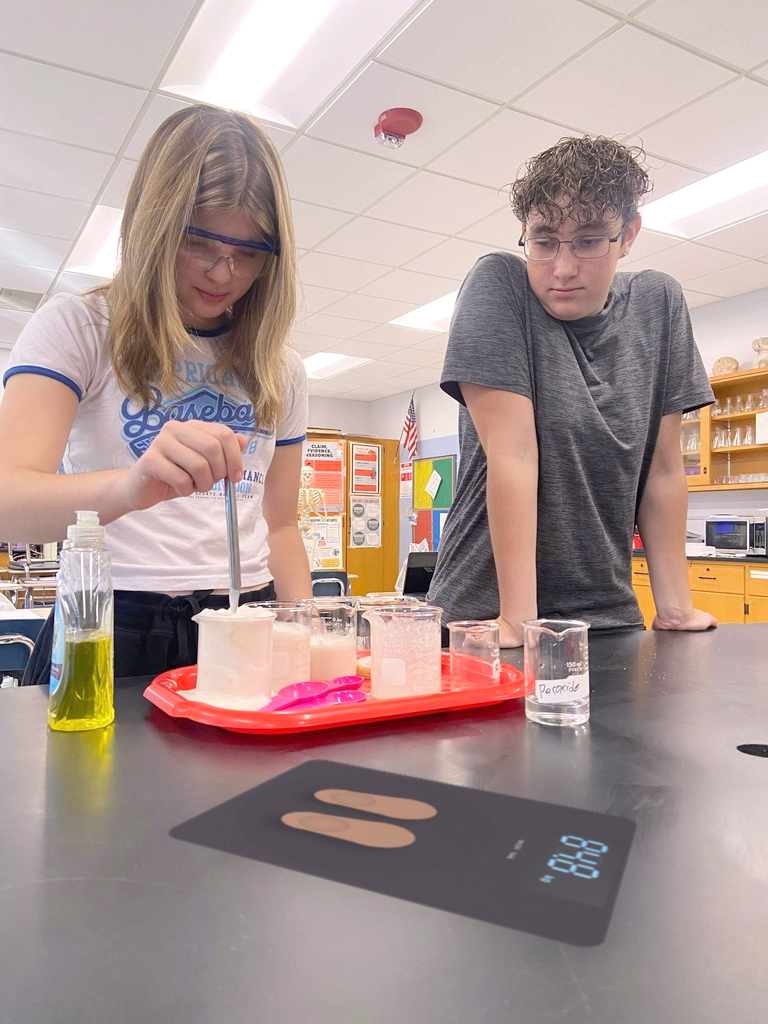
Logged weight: 84.8 kg
